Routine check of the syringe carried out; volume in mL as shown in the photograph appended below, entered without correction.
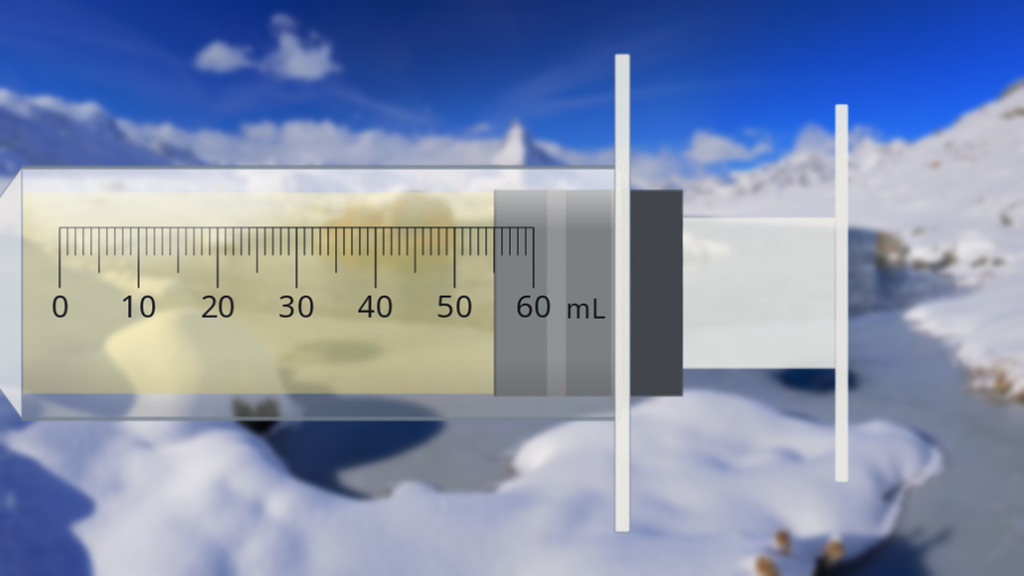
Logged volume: 55 mL
